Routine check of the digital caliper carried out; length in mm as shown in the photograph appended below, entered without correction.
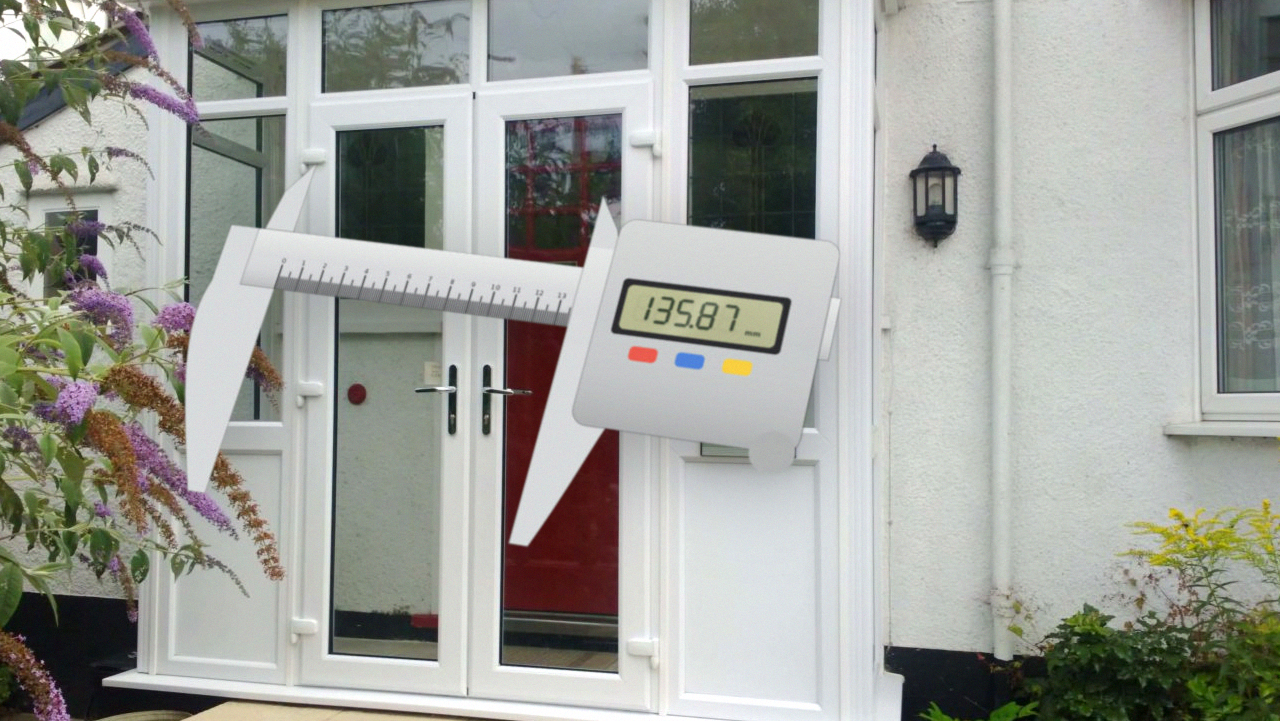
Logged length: 135.87 mm
